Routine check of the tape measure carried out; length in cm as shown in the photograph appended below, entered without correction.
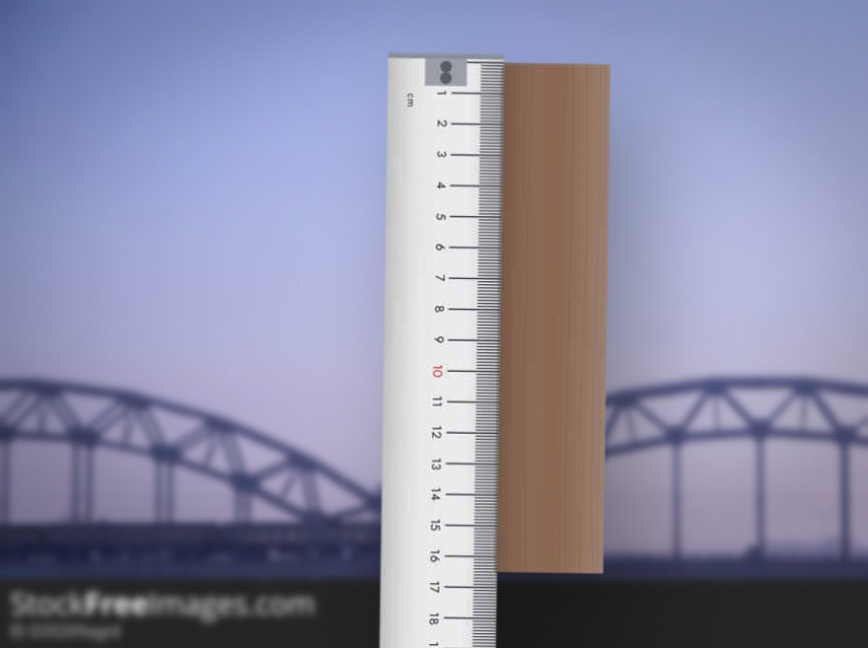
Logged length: 16.5 cm
